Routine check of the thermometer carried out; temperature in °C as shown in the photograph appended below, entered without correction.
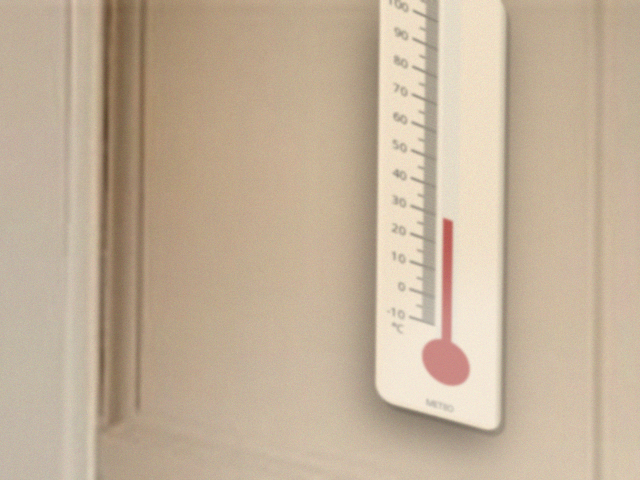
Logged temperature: 30 °C
